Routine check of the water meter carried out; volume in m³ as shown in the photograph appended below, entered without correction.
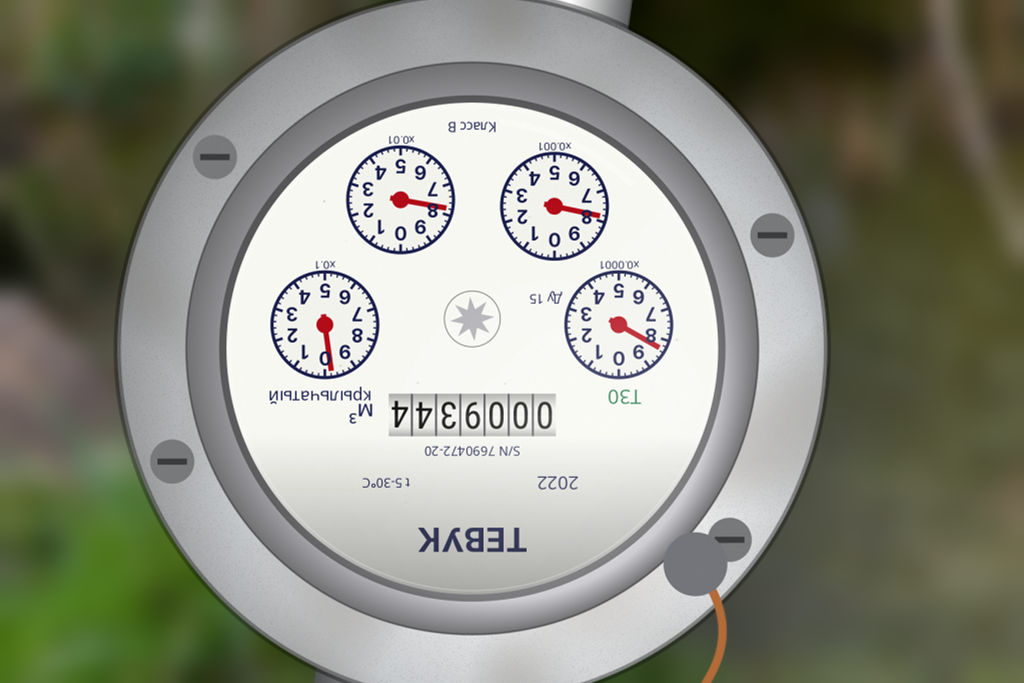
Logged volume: 9343.9778 m³
